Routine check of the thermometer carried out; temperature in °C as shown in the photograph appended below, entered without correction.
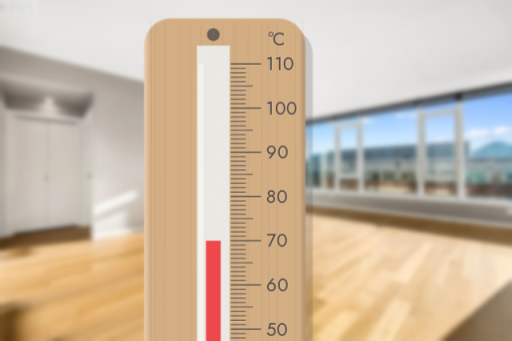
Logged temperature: 70 °C
